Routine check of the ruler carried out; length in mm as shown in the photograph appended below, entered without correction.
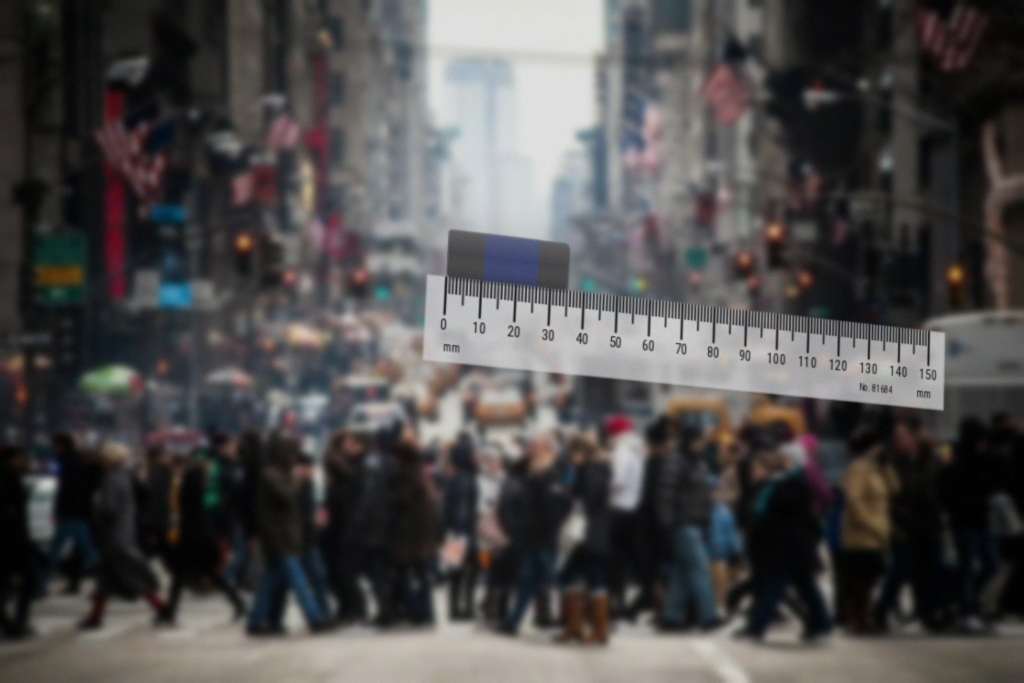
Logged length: 35 mm
